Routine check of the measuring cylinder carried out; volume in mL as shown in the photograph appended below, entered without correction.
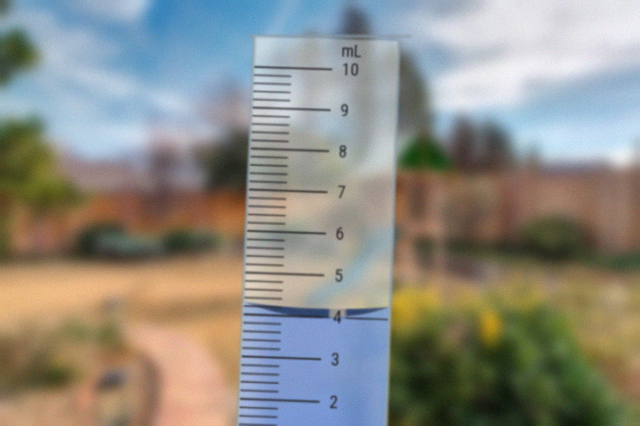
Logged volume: 4 mL
